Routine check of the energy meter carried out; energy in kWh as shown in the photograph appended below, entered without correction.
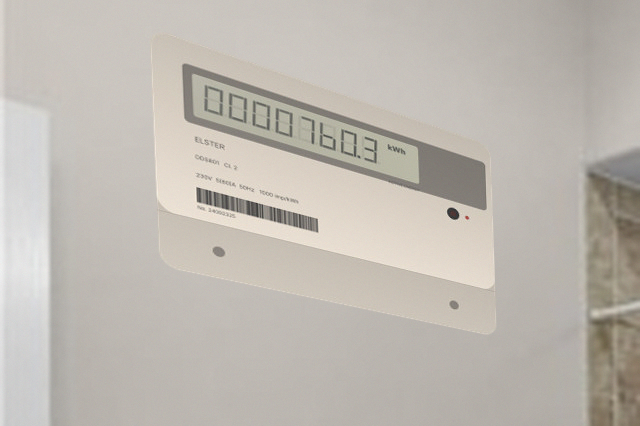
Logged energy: 760.3 kWh
